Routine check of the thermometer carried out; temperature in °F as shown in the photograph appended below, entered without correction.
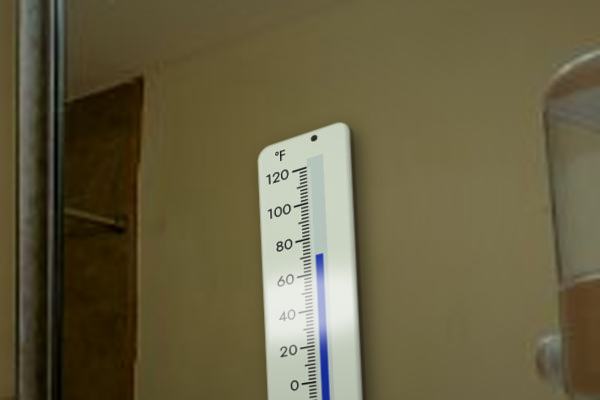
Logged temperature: 70 °F
